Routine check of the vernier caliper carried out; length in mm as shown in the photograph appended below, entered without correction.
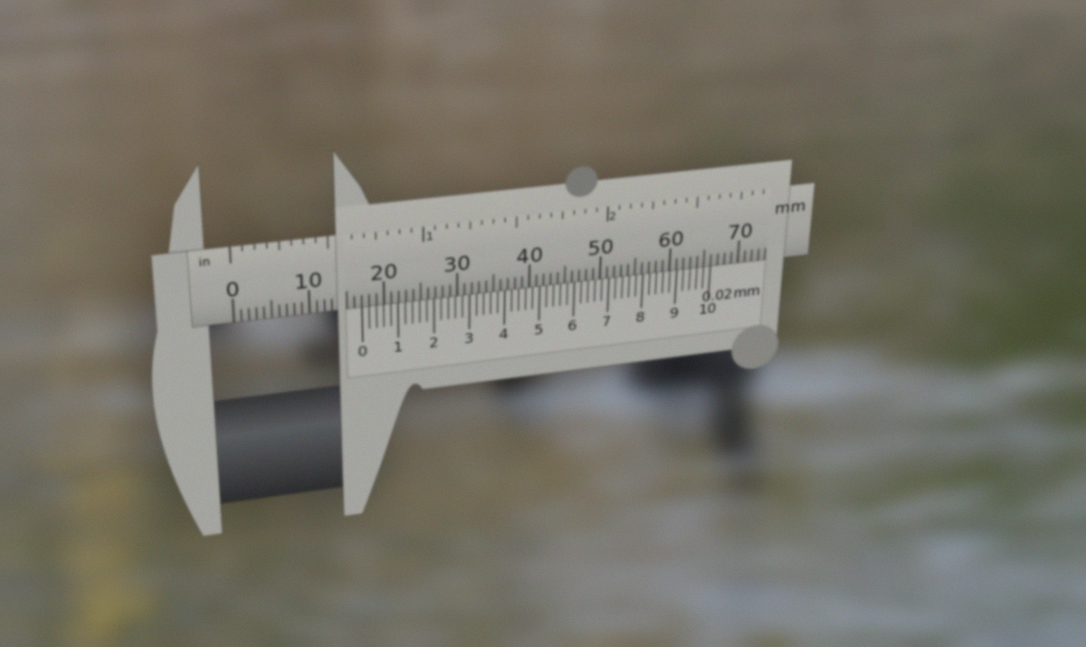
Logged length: 17.0 mm
